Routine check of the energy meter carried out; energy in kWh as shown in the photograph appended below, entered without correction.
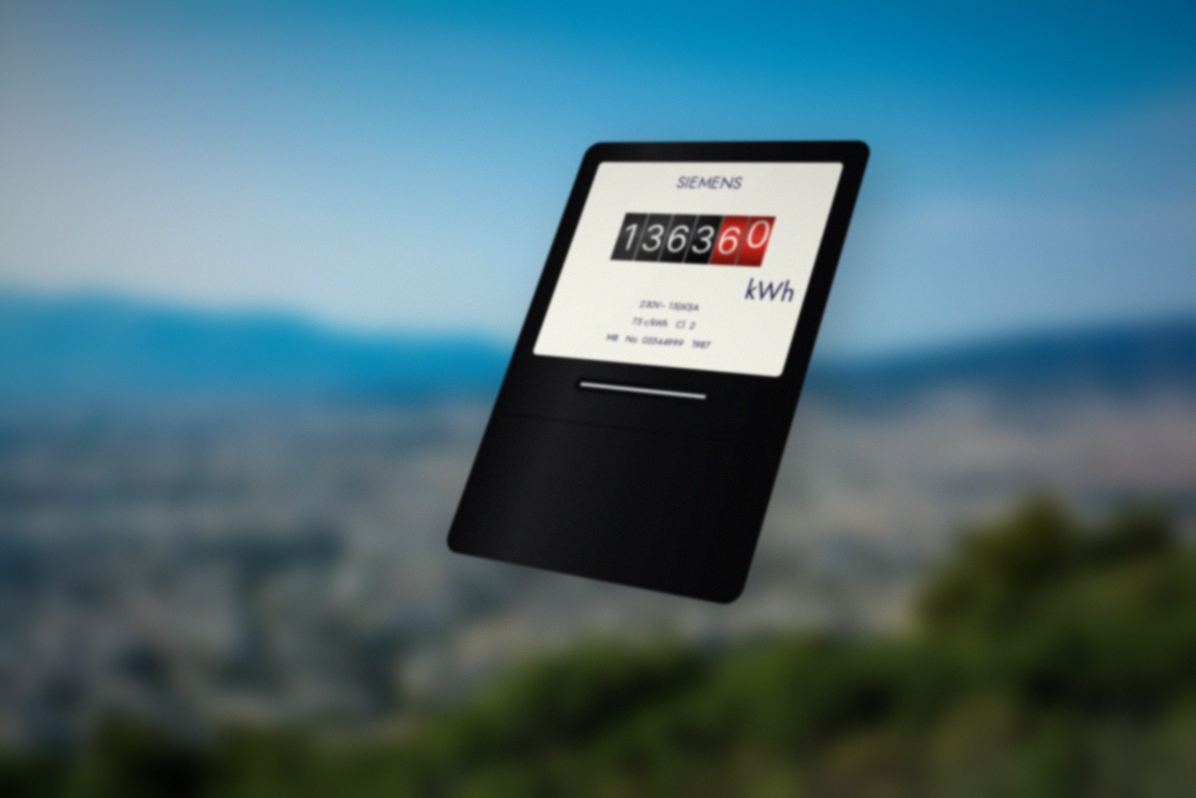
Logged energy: 1363.60 kWh
